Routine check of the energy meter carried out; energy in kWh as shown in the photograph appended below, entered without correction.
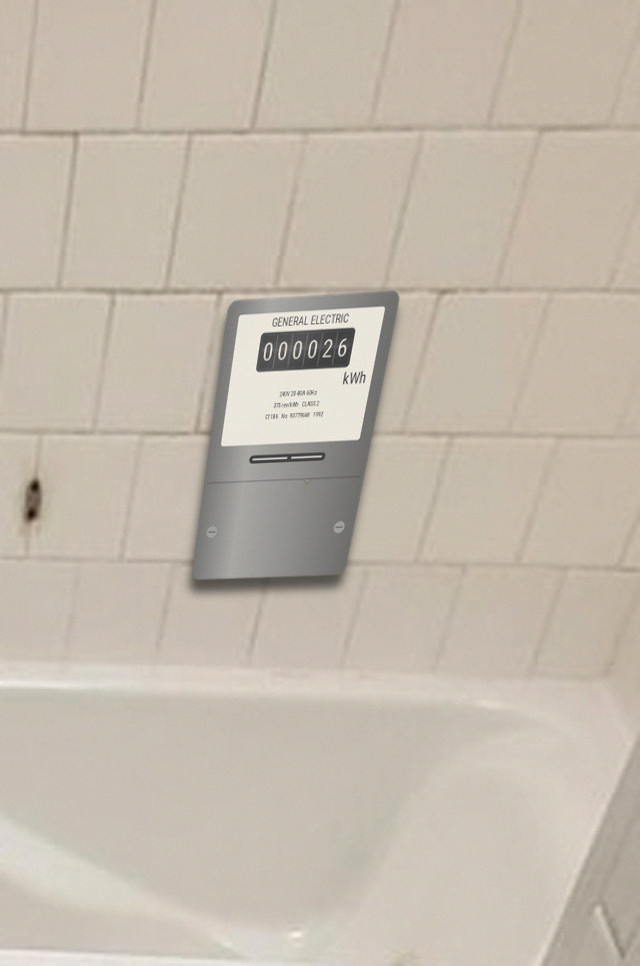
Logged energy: 26 kWh
